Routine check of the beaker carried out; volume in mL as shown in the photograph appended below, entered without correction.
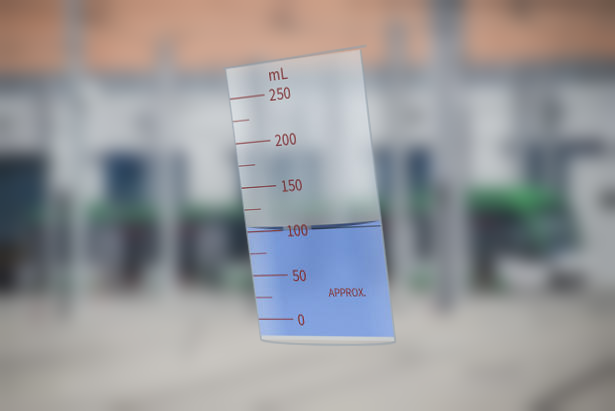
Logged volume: 100 mL
